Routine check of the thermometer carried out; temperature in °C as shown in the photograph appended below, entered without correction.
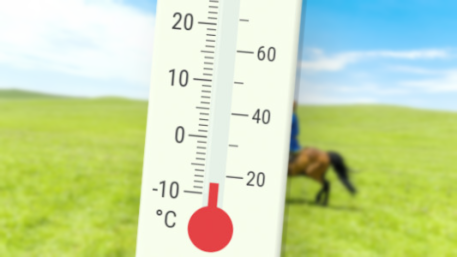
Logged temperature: -8 °C
